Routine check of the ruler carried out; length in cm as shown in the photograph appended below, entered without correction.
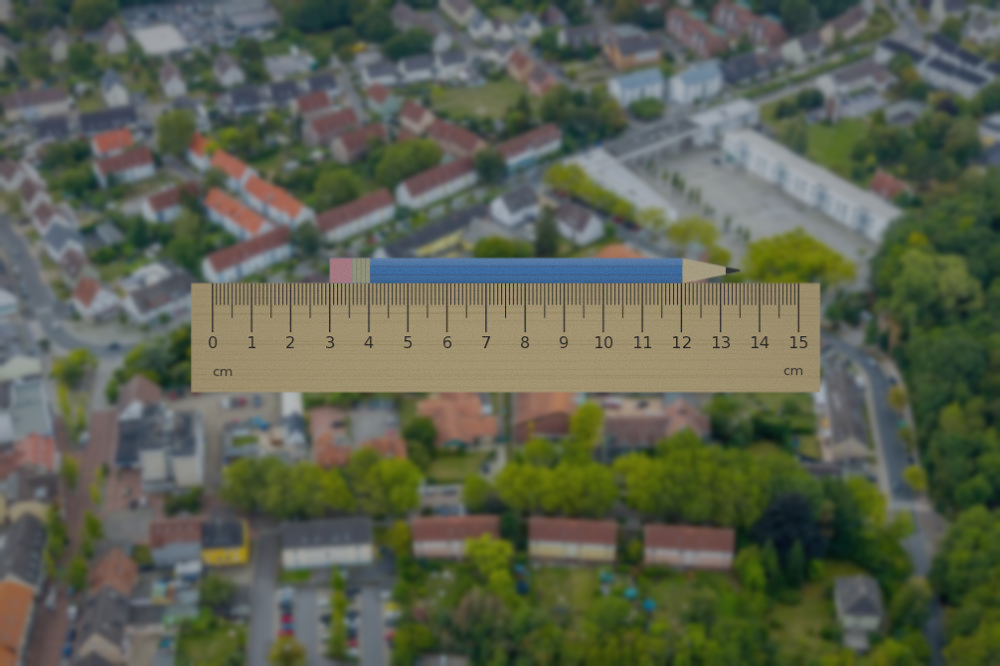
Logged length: 10.5 cm
